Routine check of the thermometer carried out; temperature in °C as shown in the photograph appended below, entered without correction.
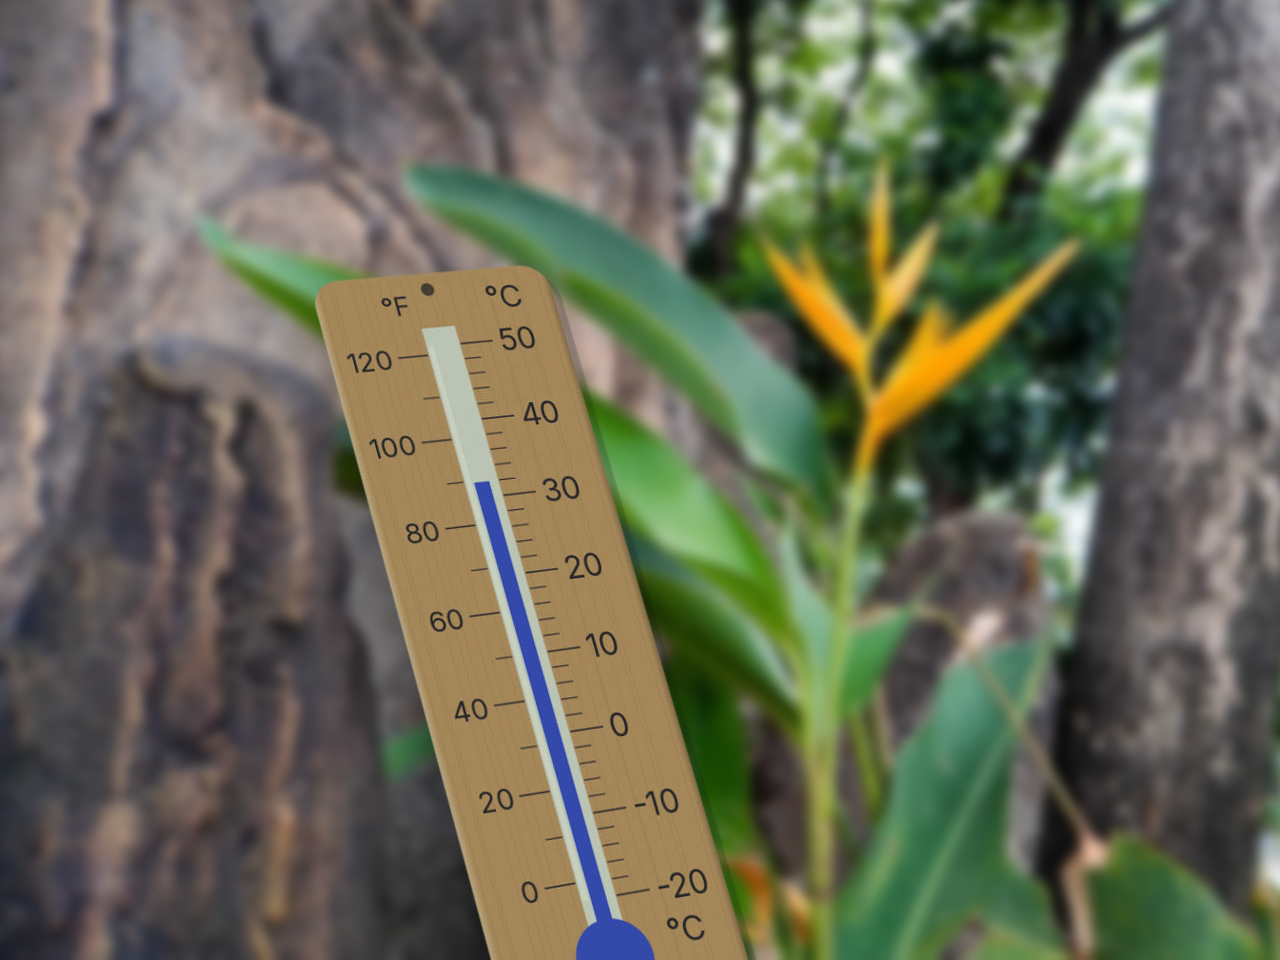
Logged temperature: 32 °C
